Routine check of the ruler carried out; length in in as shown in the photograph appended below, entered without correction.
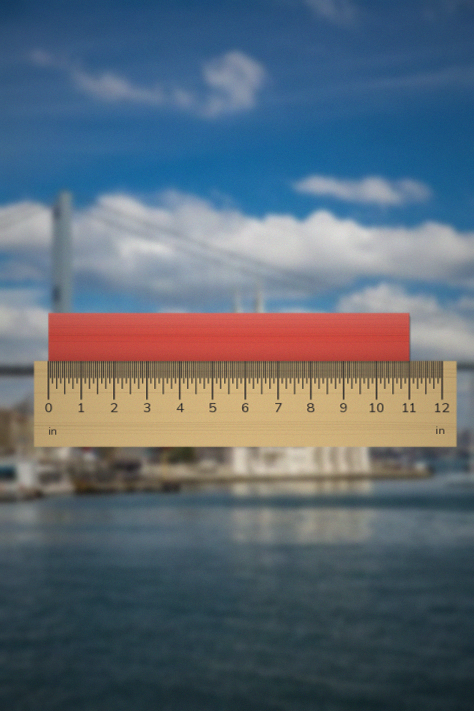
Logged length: 11 in
